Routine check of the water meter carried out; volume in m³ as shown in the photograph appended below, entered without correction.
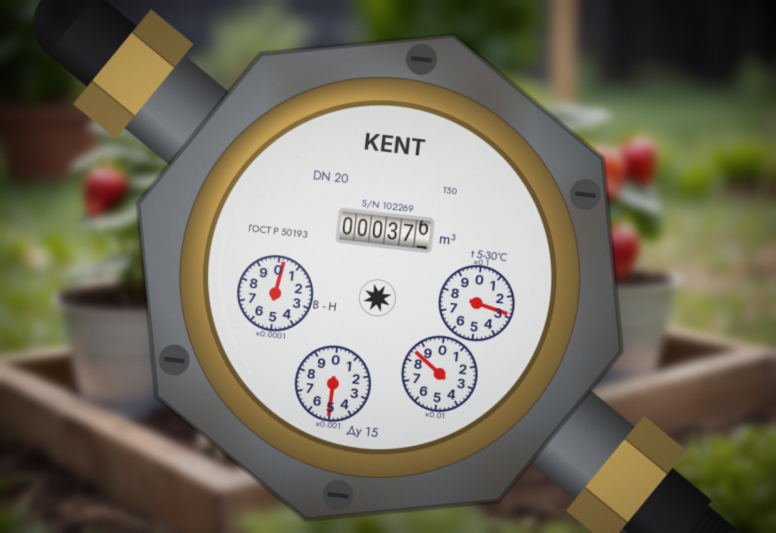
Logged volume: 376.2850 m³
